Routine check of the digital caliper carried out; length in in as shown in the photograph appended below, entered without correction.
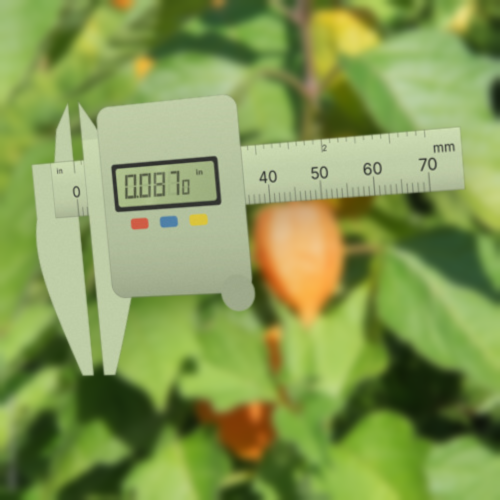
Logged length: 0.0870 in
